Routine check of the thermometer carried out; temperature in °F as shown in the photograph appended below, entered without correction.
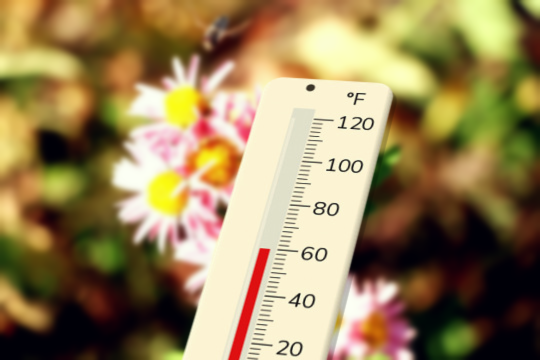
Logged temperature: 60 °F
